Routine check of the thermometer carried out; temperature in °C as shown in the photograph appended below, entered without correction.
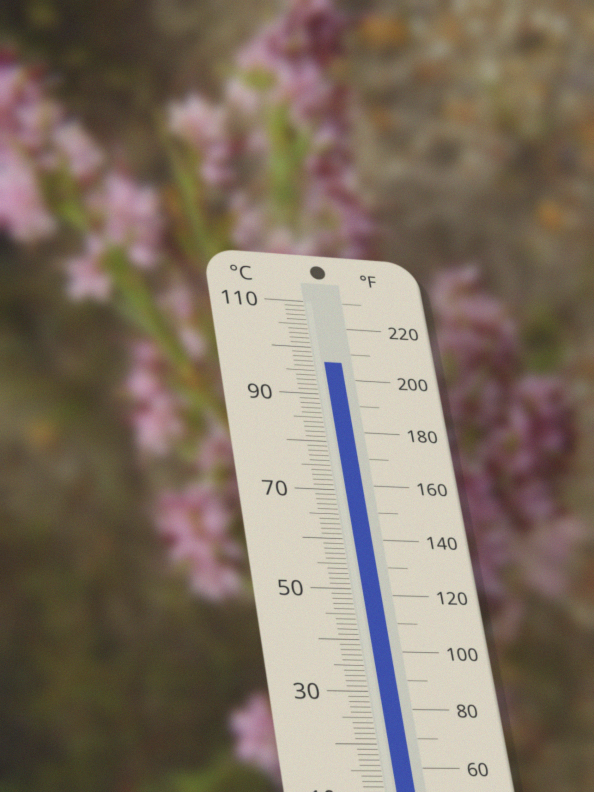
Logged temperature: 97 °C
